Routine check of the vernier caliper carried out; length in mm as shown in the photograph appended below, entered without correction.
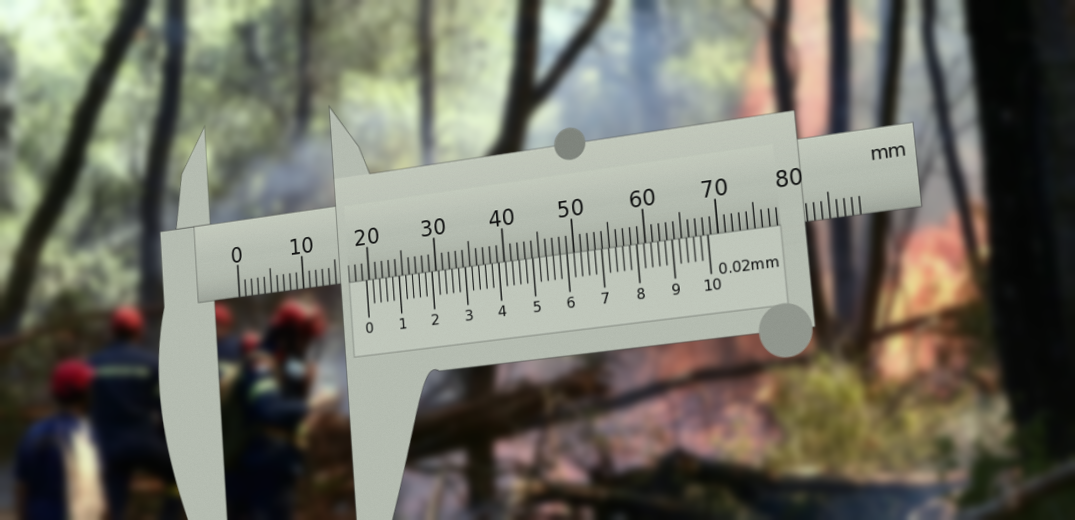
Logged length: 19.6 mm
